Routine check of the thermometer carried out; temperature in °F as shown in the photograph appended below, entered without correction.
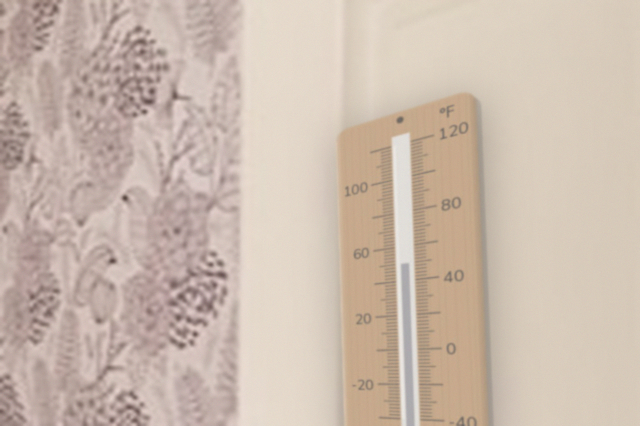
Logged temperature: 50 °F
